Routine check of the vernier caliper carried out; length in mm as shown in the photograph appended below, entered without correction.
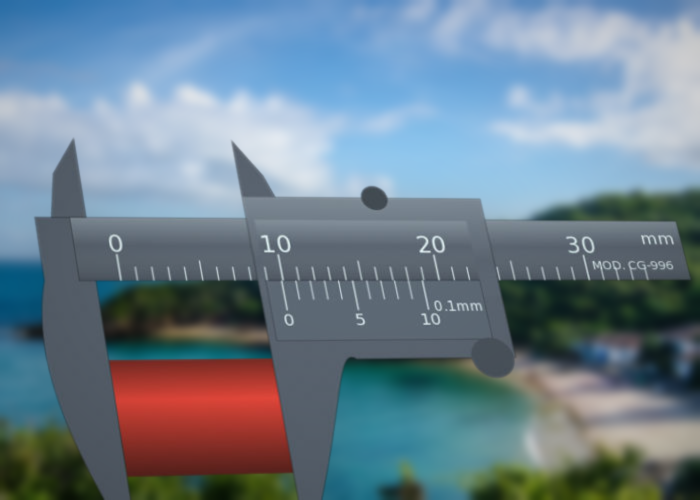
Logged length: 9.9 mm
